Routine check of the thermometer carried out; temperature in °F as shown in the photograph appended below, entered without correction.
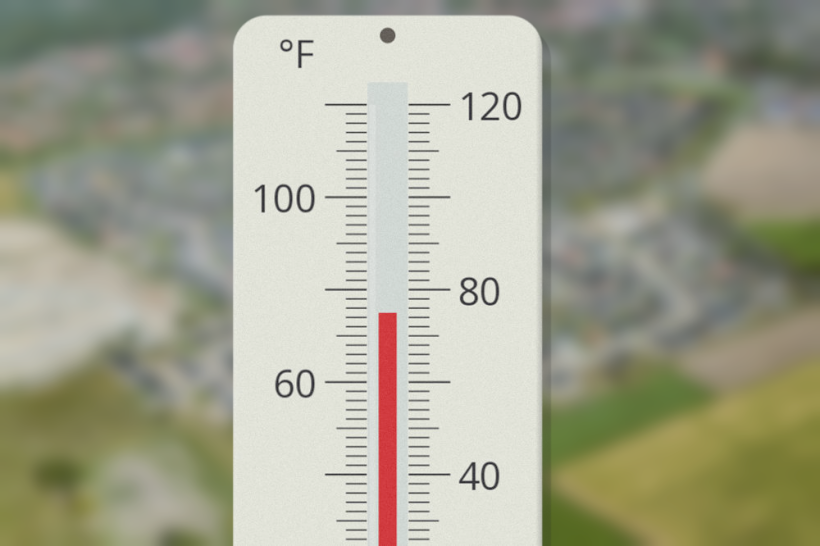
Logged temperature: 75 °F
